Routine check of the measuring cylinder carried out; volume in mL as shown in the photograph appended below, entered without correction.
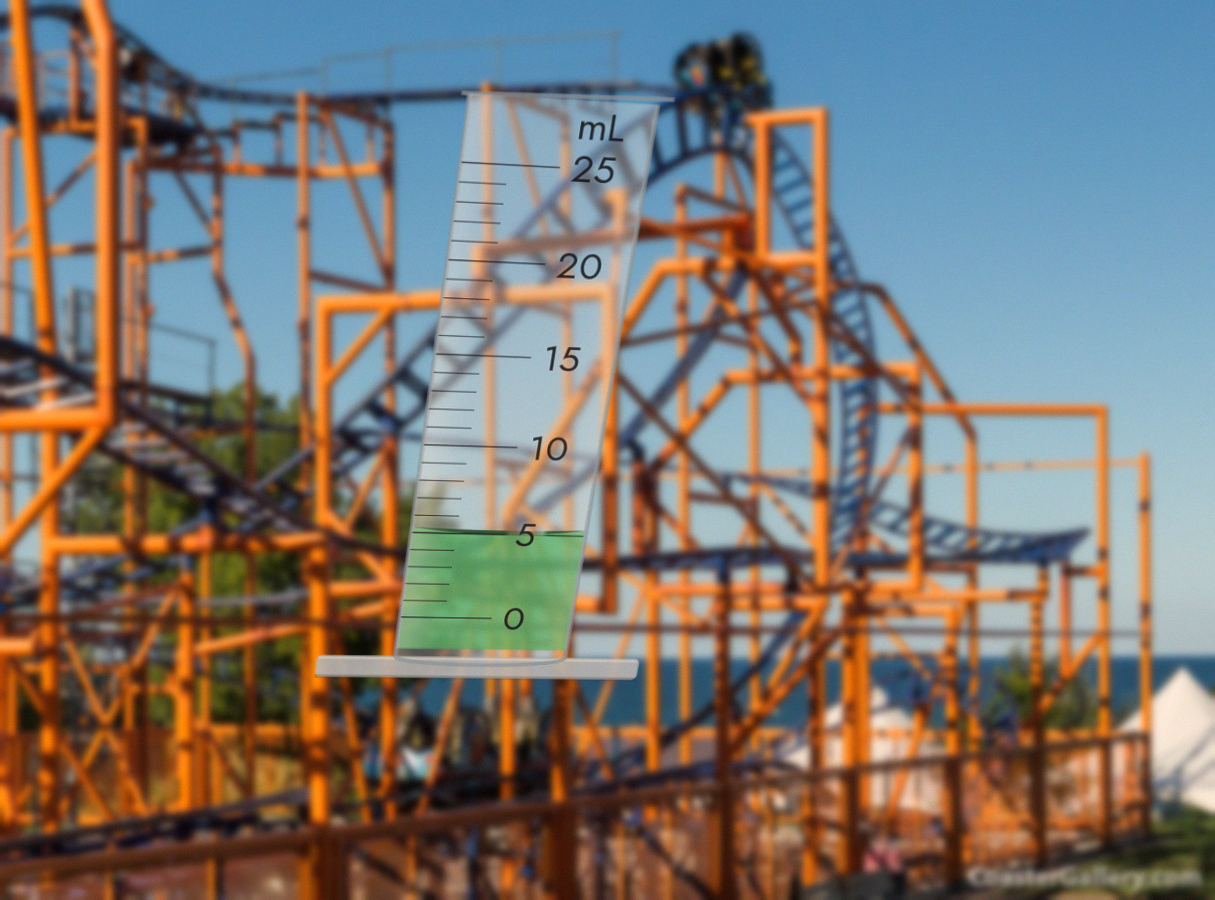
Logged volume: 5 mL
